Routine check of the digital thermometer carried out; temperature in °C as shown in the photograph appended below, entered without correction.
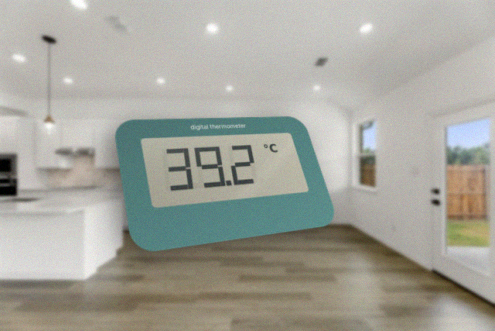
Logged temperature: 39.2 °C
